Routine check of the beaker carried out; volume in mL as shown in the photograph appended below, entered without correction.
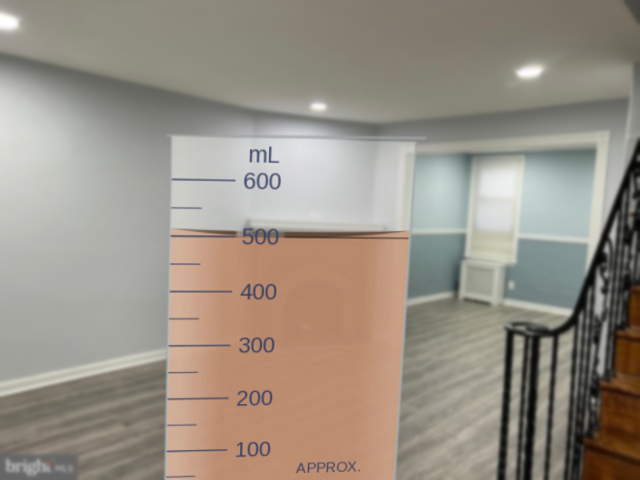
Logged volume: 500 mL
